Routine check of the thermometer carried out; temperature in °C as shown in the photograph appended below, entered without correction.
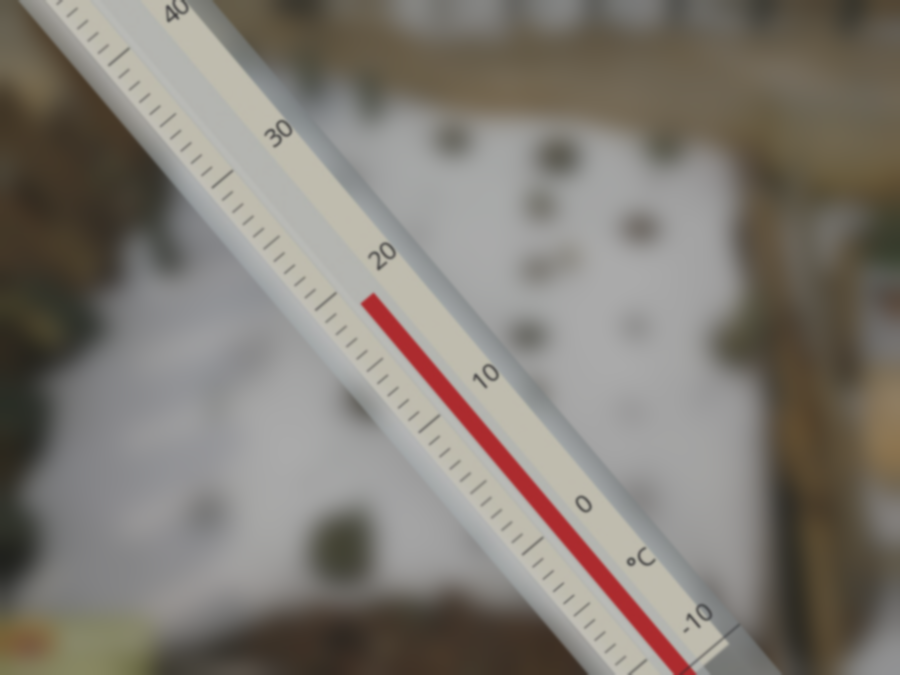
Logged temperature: 18.5 °C
